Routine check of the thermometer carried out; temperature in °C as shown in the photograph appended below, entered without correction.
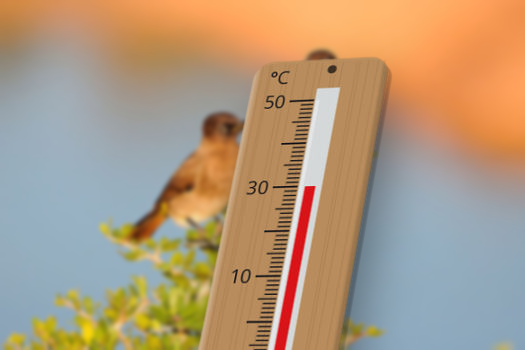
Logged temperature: 30 °C
